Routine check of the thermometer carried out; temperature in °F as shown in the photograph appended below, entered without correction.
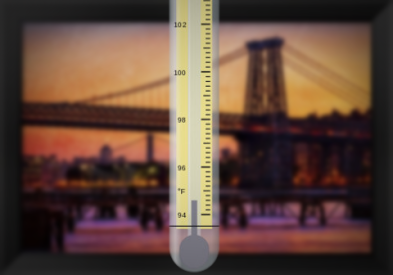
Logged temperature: 94.6 °F
